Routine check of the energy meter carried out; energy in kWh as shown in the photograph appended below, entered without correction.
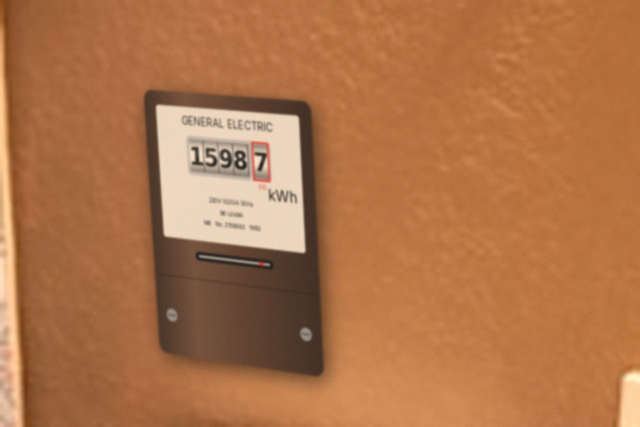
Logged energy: 1598.7 kWh
